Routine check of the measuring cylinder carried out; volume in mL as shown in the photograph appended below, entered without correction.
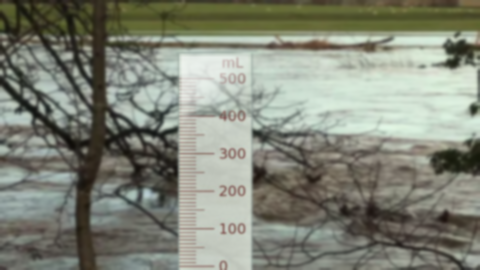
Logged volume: 400 mL
